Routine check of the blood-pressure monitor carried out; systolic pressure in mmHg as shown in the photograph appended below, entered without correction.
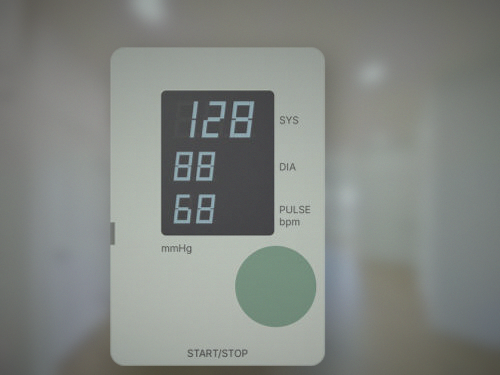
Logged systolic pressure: 128 mmHg
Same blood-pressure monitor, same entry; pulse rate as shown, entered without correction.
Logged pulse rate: 68 bpm
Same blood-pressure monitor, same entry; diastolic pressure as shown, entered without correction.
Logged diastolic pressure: 88 mmHg
